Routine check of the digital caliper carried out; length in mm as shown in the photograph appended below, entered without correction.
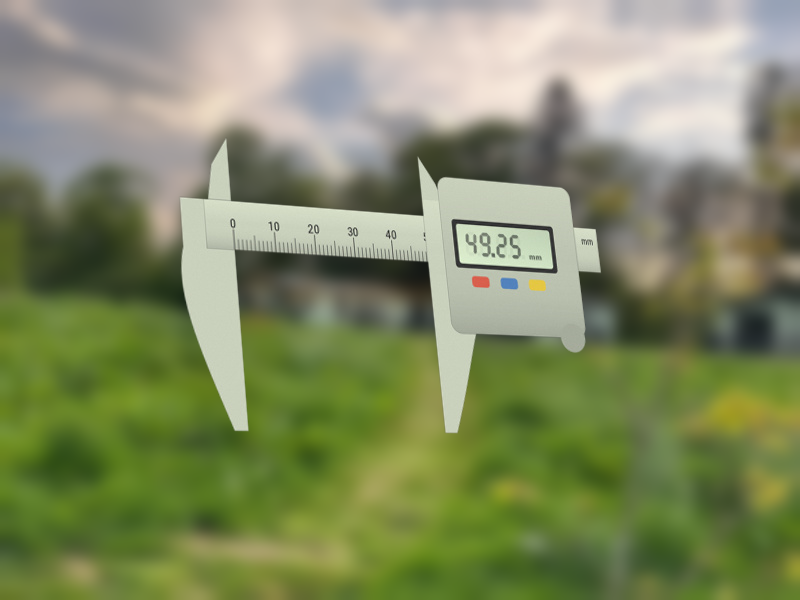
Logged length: 49.25 mm
